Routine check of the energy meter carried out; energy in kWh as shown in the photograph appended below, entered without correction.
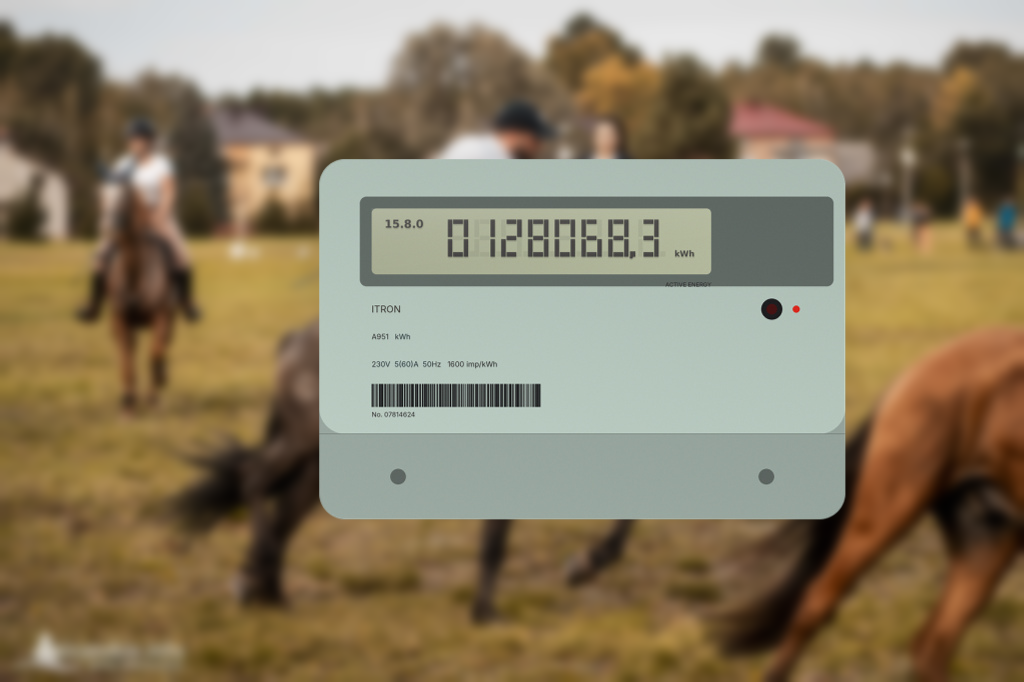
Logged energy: 128068.3 kWh
